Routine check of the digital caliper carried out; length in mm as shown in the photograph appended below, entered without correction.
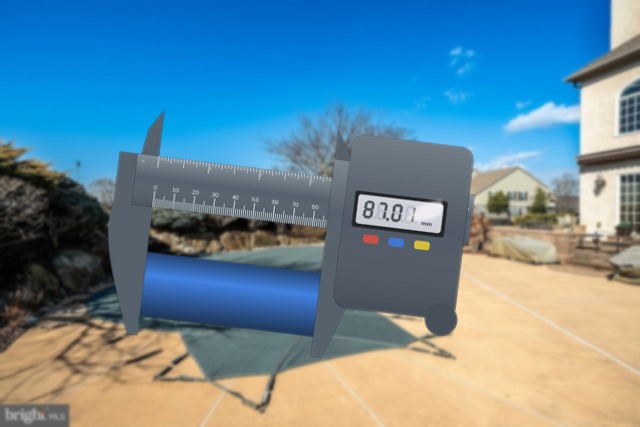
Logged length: 87.01 mm
